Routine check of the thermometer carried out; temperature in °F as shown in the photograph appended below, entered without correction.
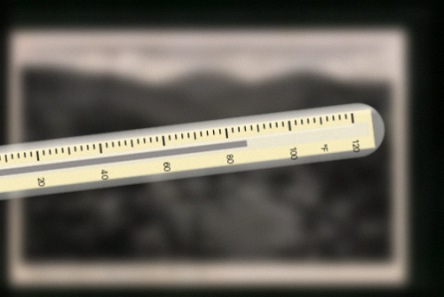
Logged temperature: 86 °F
